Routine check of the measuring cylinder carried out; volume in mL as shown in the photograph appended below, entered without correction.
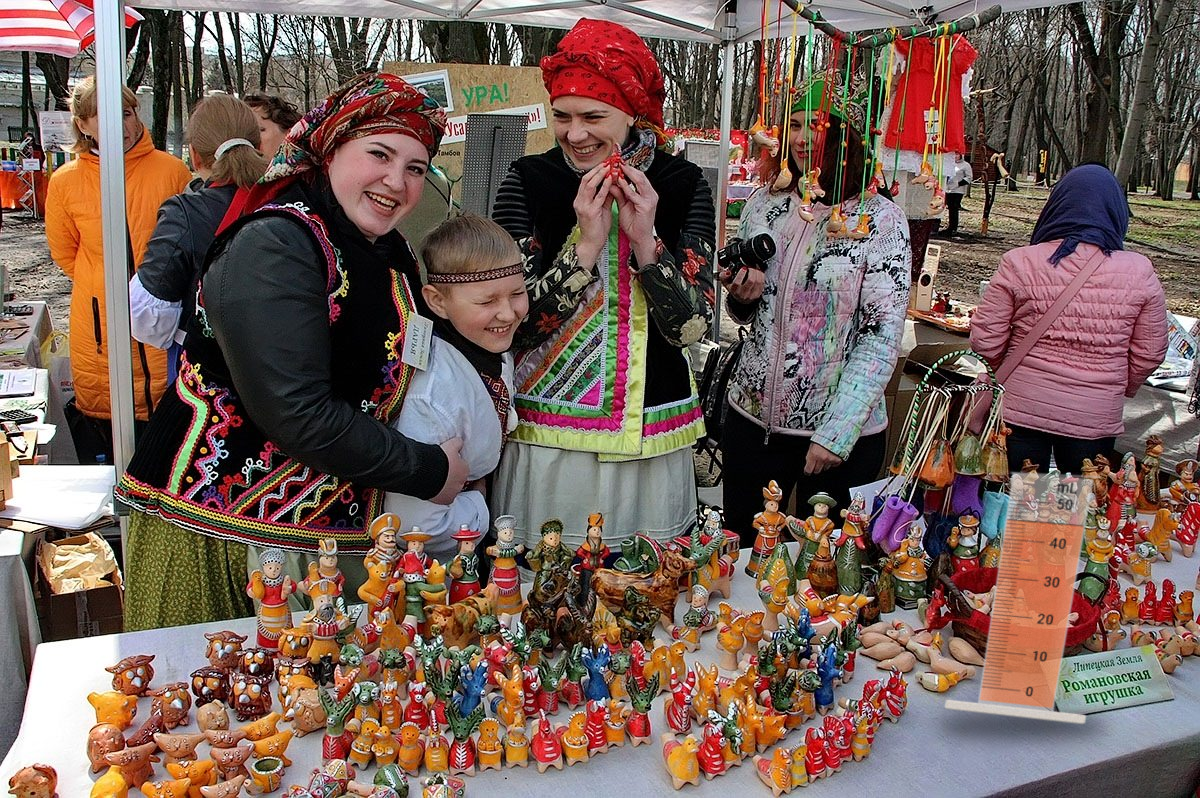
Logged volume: 45 mL
